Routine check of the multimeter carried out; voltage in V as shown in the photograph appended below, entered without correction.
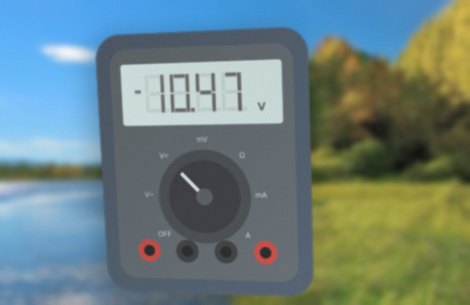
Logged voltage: -10.47 V
